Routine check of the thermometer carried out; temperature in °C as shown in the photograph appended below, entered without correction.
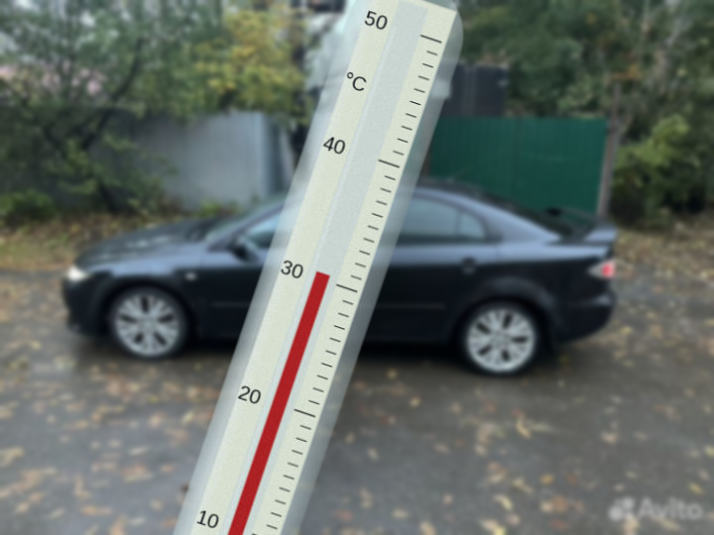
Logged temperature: 30.5 °C
